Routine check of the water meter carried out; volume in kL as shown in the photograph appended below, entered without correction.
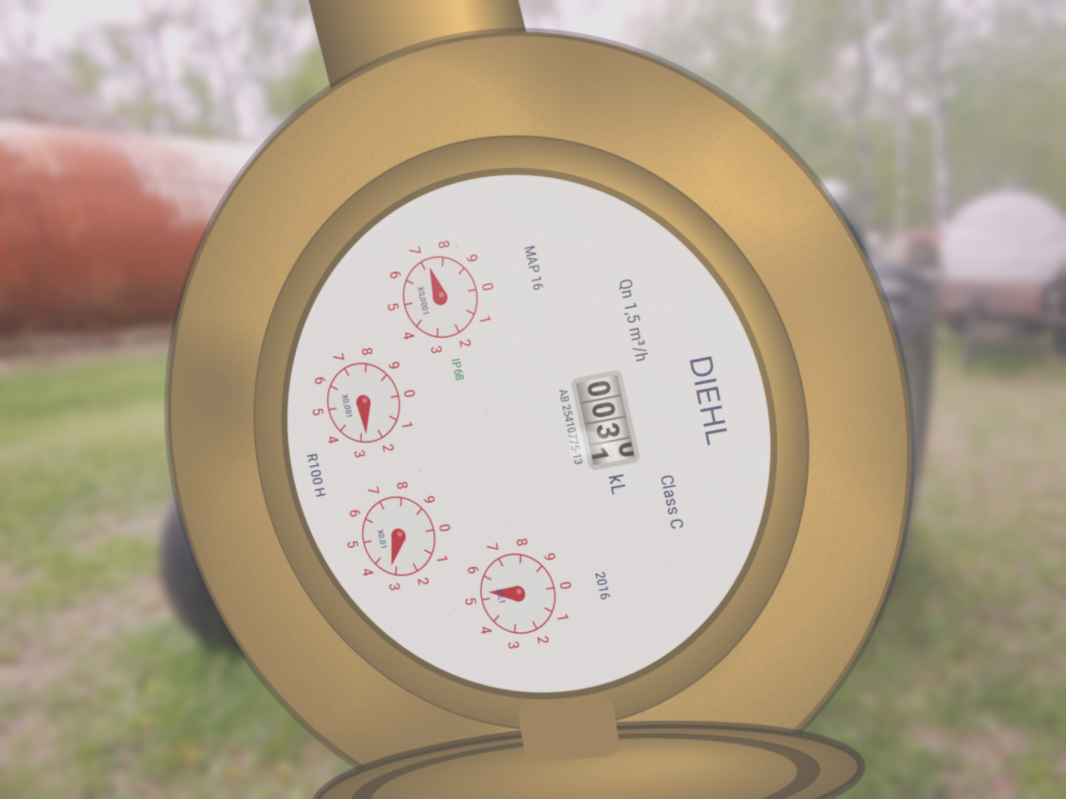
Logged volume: 30.5327 kL
